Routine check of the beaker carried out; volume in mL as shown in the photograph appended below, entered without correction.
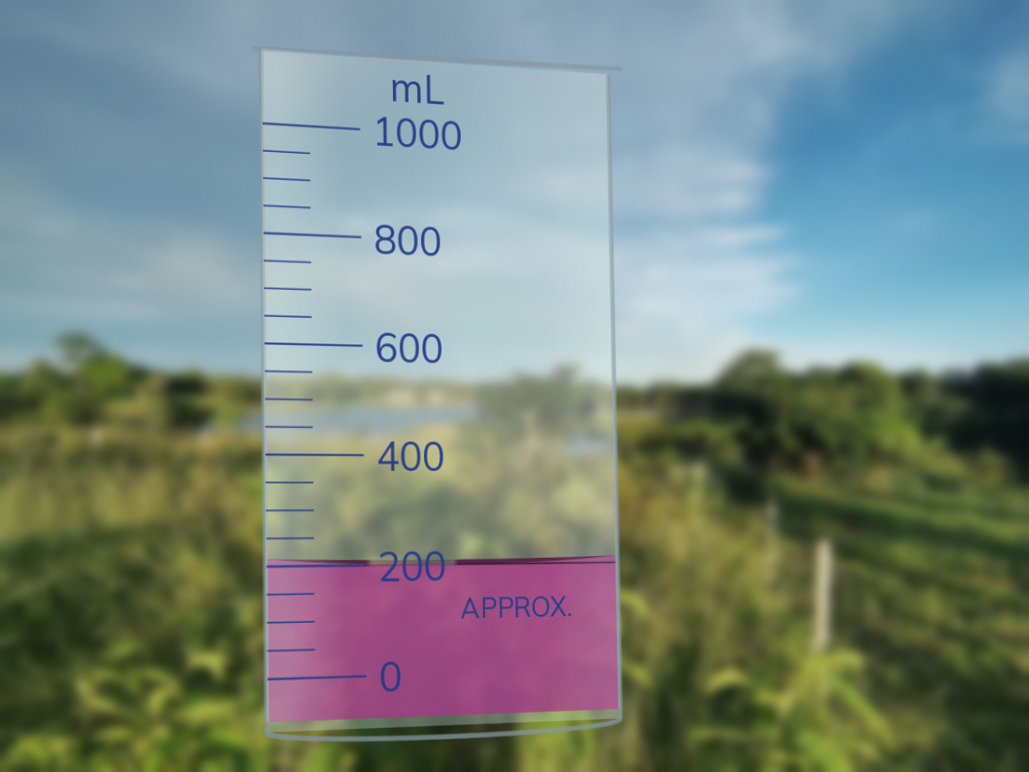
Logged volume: 200 mL
